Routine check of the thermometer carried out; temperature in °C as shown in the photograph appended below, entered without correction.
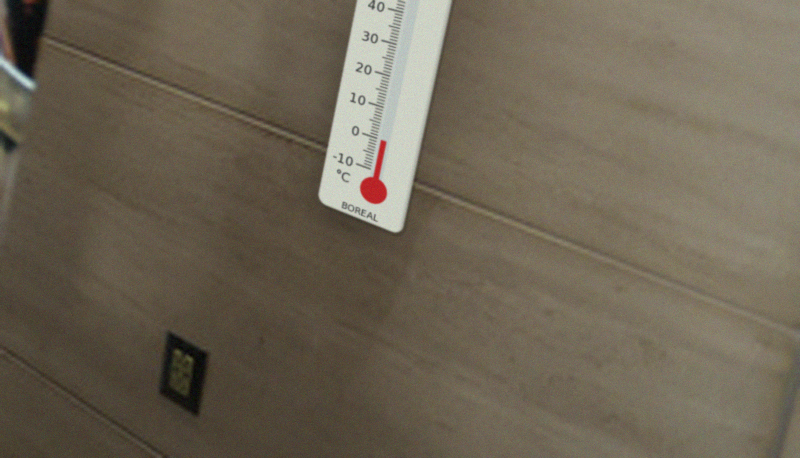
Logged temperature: 0 °C
